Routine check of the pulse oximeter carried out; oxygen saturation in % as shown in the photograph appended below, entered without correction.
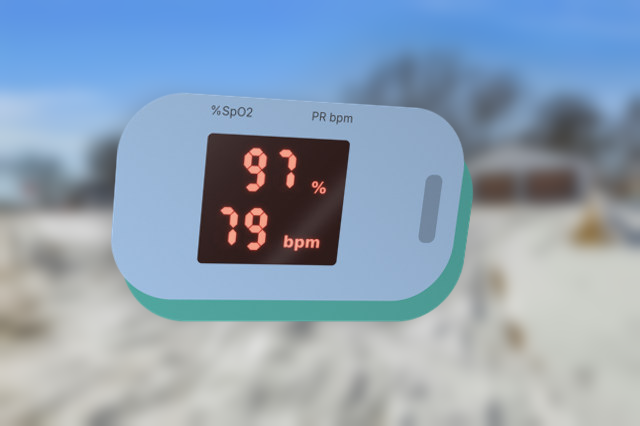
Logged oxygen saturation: 97 %
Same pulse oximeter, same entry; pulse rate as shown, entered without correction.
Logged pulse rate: 79 bpm
